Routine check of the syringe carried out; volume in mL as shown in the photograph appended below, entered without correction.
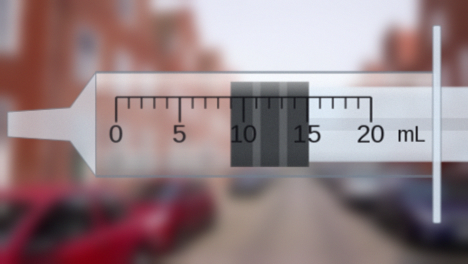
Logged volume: 9 mL
